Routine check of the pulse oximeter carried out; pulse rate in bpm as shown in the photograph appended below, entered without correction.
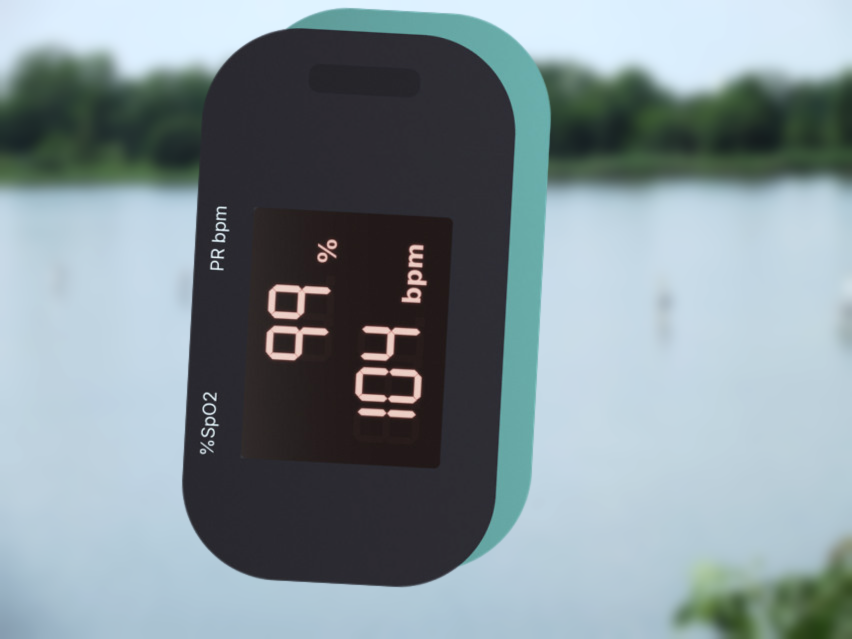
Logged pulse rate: 104 bpm
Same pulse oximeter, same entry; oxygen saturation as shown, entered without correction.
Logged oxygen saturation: 99 %
